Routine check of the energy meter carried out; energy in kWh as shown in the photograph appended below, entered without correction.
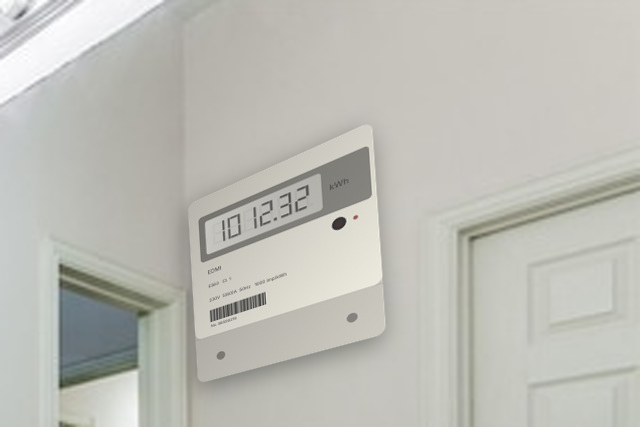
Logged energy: 1012.32 kWh
